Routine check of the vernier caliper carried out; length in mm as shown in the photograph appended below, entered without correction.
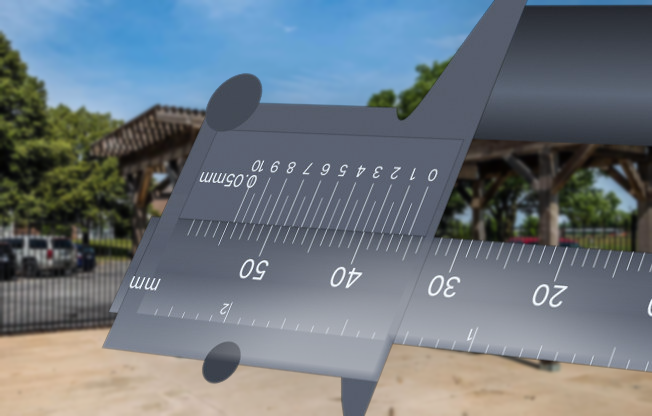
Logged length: 35.4 mm
